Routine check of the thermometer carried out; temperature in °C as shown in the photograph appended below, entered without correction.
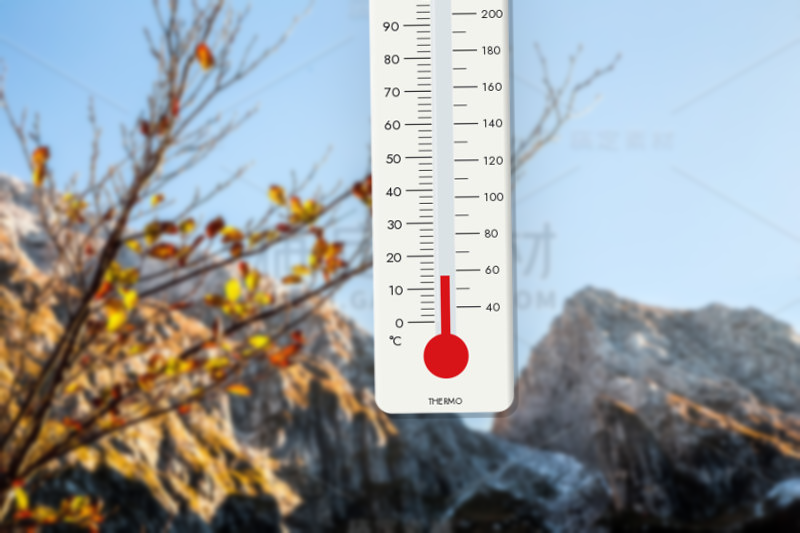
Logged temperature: 14 °C
